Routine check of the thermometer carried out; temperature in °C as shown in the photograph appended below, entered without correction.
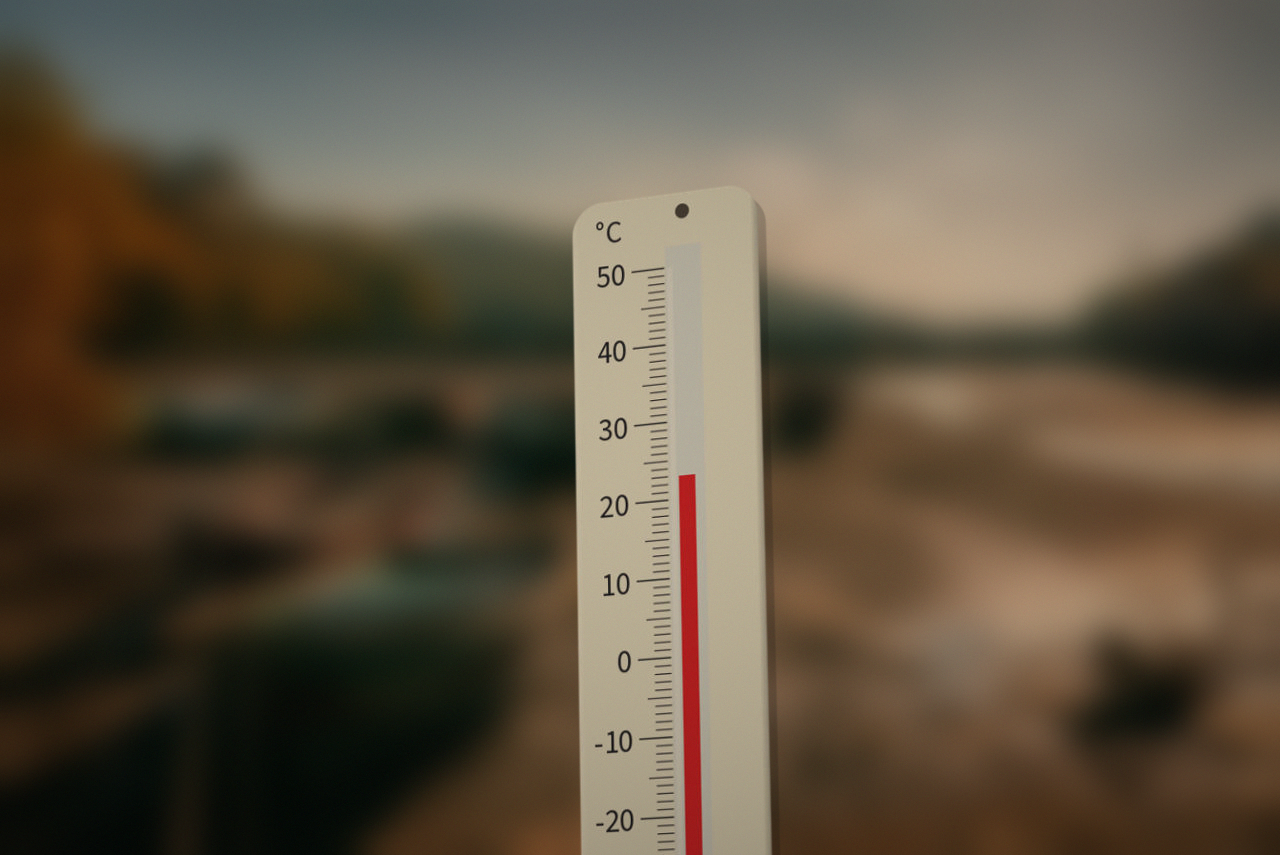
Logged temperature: 23 °C
